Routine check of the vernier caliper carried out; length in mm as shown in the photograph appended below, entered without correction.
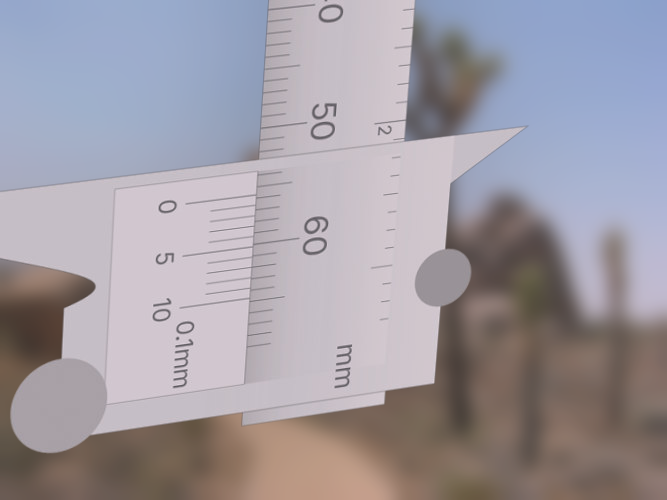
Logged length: 55.7 mm
